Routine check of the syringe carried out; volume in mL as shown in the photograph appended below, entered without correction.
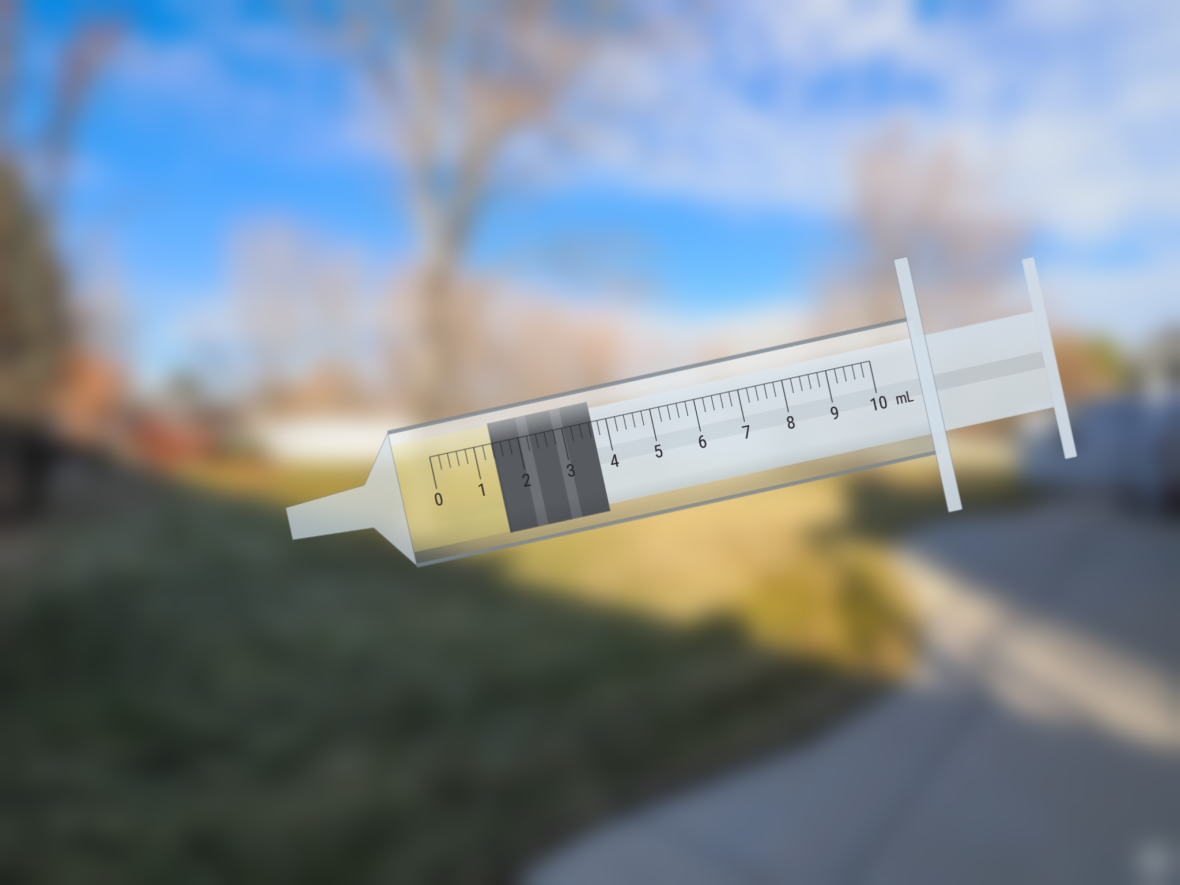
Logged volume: 1.4 mL
